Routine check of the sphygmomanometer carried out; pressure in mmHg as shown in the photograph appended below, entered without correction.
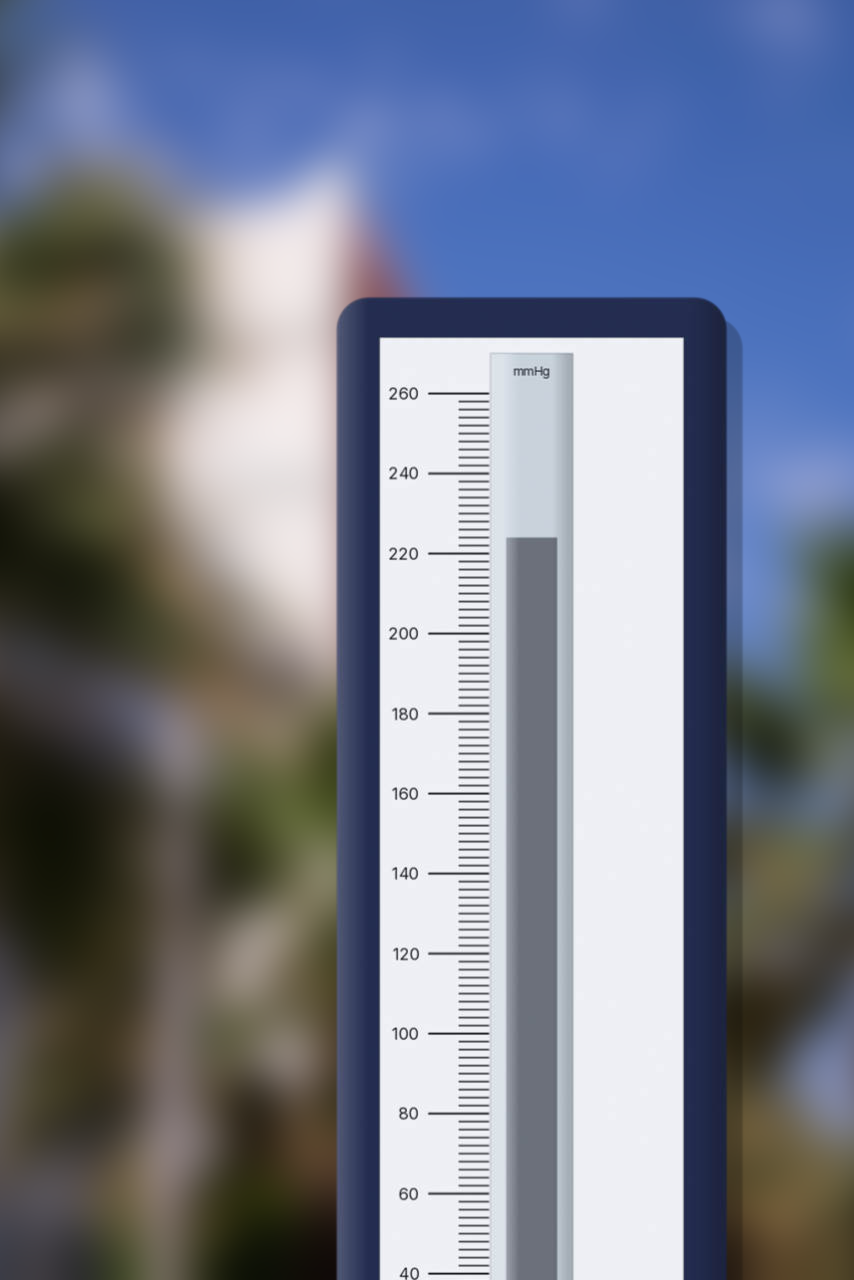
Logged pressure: 224 mmHg
